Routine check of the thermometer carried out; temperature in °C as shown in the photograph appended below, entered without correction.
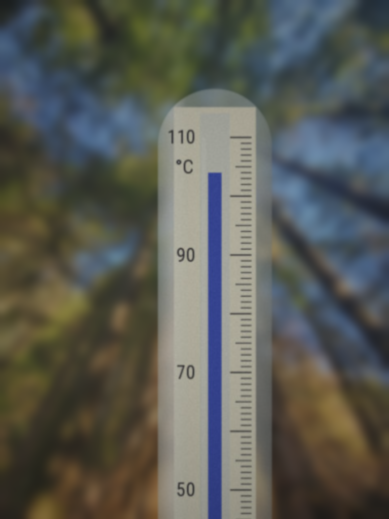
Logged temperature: 104 °C
